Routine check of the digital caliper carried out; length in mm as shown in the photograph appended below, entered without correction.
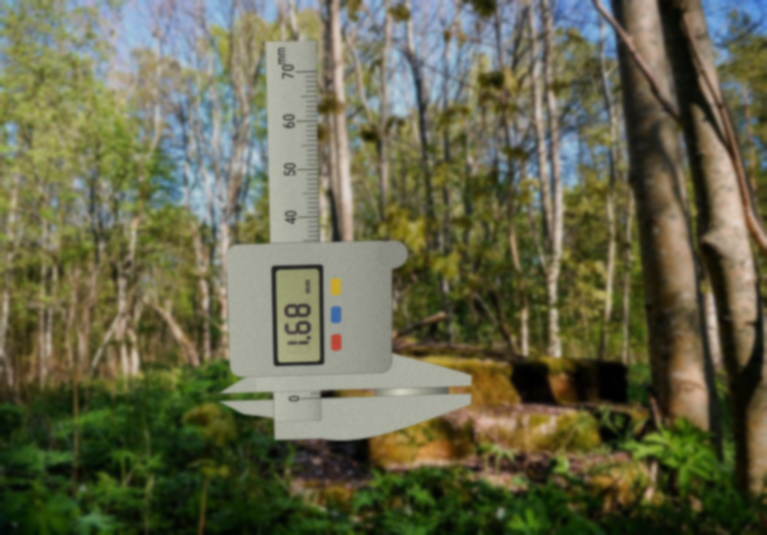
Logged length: 1.68 mm
